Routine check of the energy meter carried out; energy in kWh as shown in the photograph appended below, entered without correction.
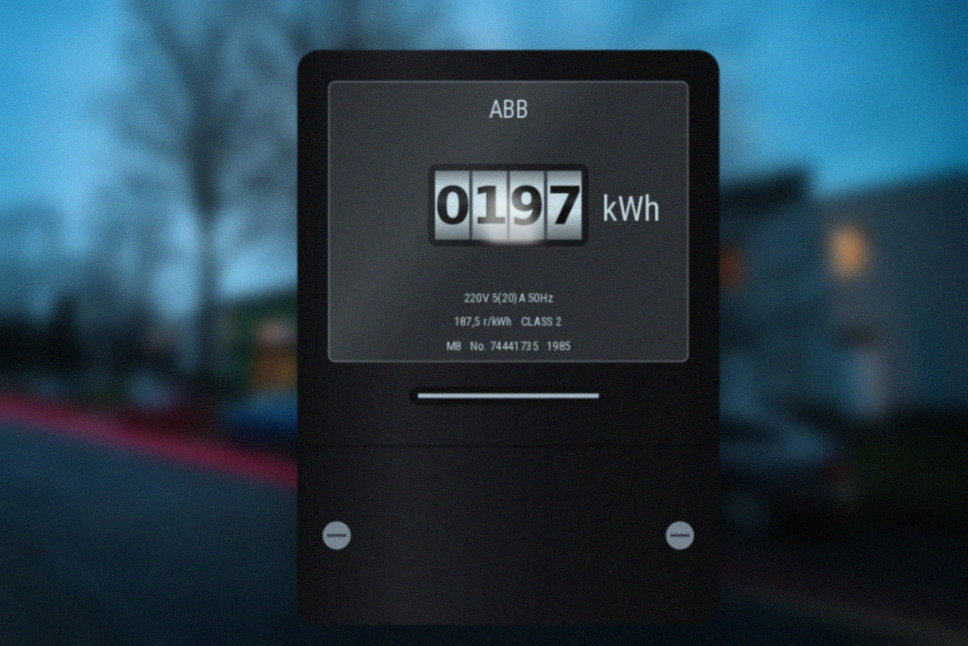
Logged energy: 197 kWh
